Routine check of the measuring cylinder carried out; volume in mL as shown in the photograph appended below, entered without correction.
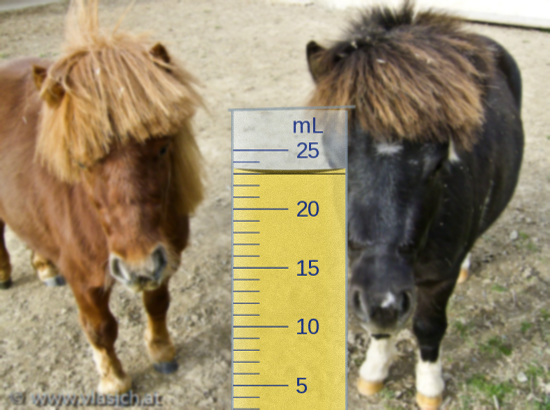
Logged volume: 23 mL
